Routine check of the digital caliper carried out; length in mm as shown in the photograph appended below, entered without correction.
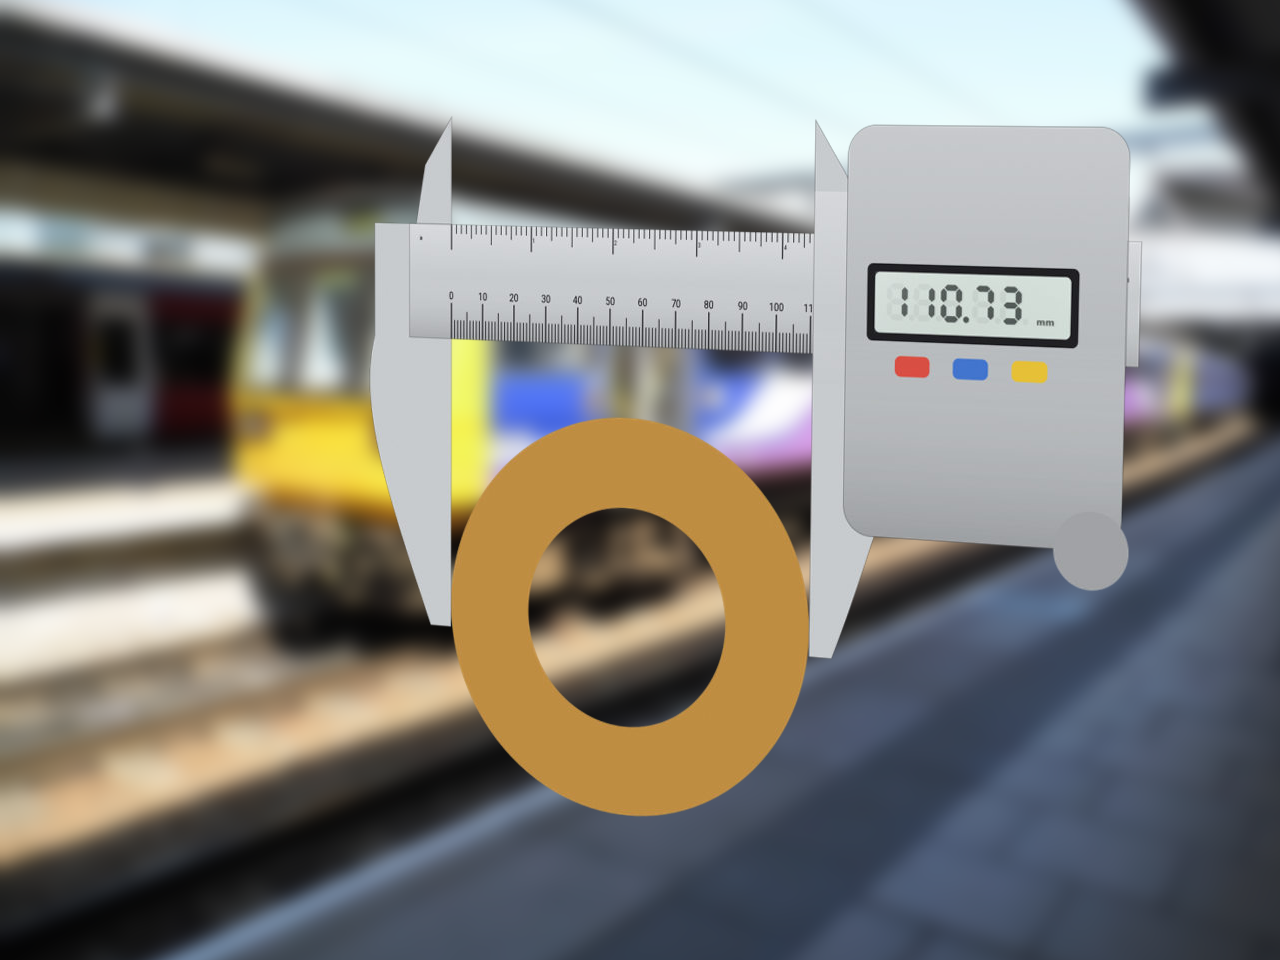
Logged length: 110.73 mm
